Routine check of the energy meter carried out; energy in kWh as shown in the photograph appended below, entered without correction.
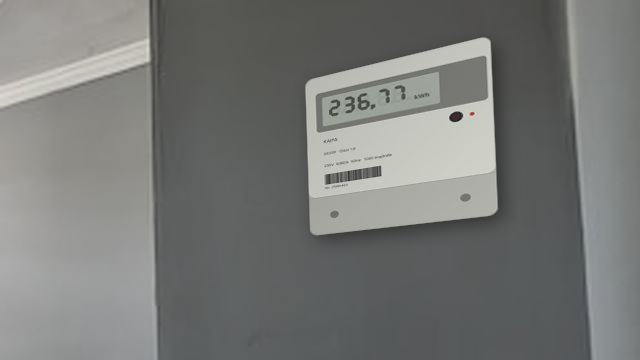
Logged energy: 236.77 kWh
